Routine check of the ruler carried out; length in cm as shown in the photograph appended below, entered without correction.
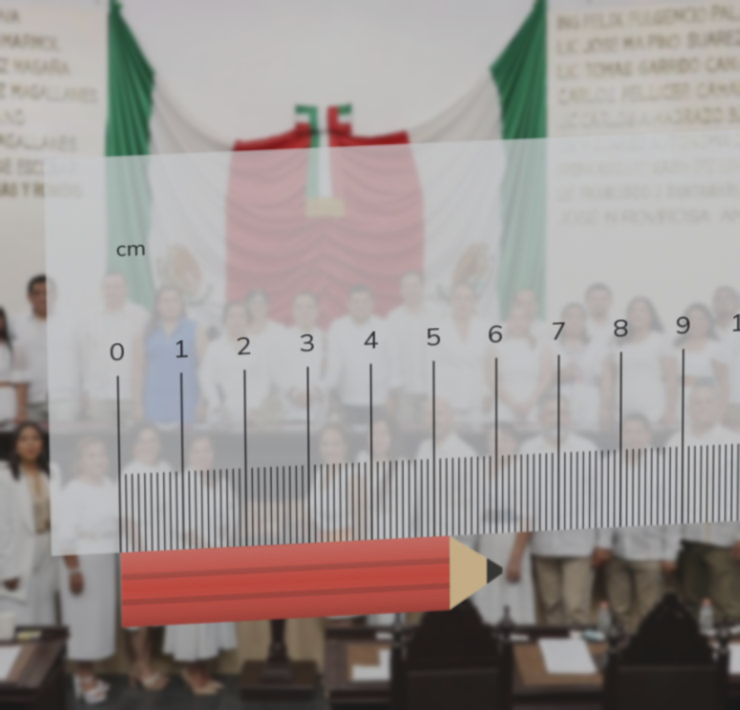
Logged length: 6.1 cm
